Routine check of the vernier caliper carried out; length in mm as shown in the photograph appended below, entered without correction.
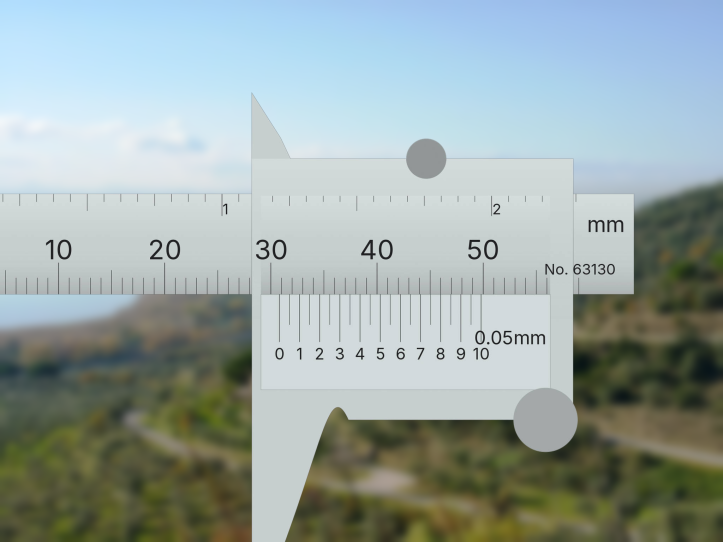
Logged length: 30.8 mm
